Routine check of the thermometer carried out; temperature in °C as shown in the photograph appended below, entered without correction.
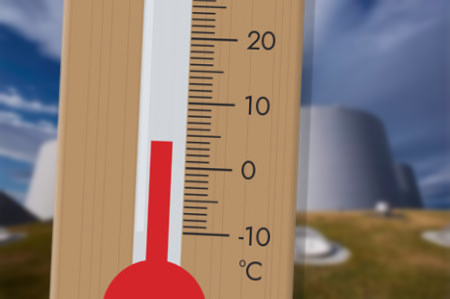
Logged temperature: 4 °C
